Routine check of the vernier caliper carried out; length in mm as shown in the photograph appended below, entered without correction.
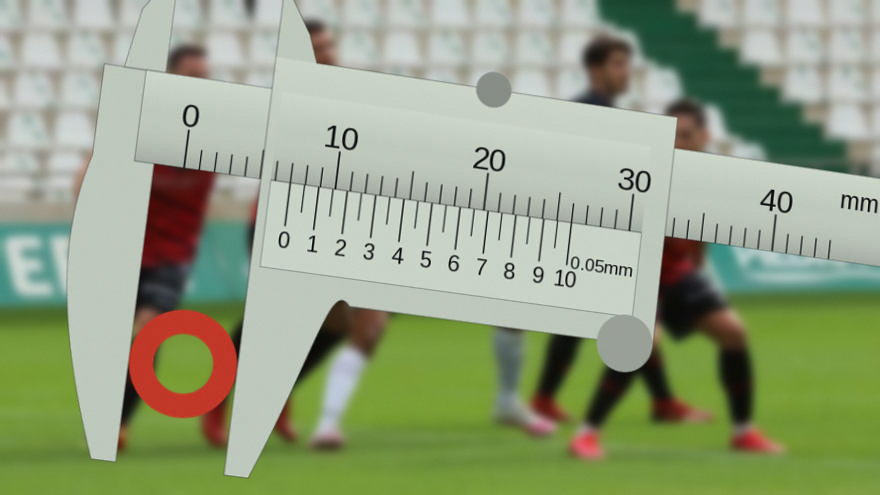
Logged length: 7.0 mm
